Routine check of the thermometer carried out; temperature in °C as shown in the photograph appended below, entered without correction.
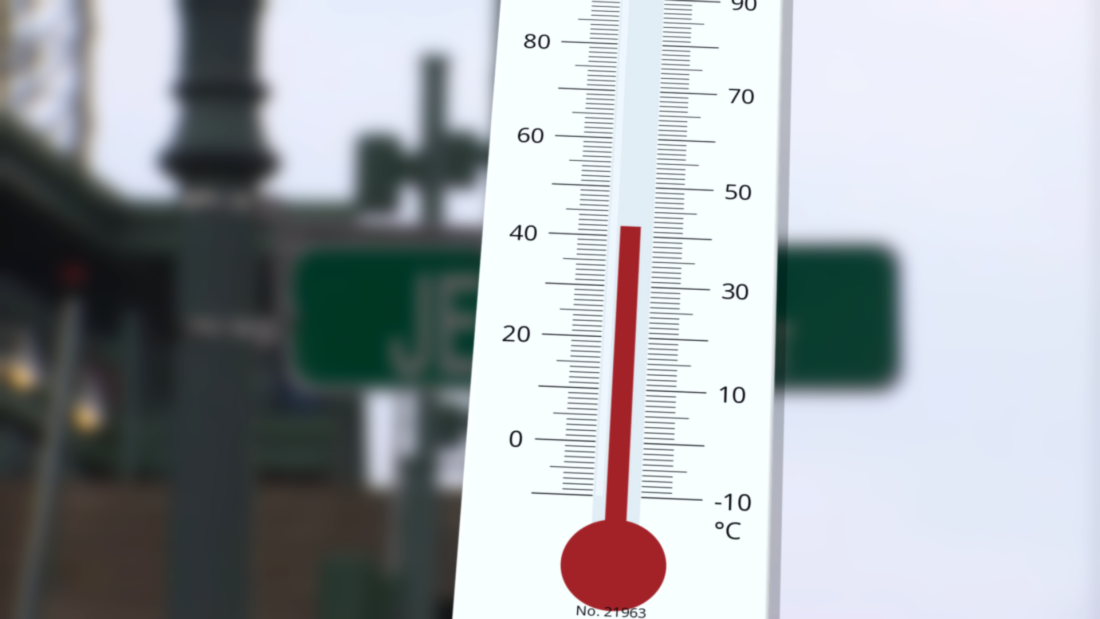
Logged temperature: 42 °C
